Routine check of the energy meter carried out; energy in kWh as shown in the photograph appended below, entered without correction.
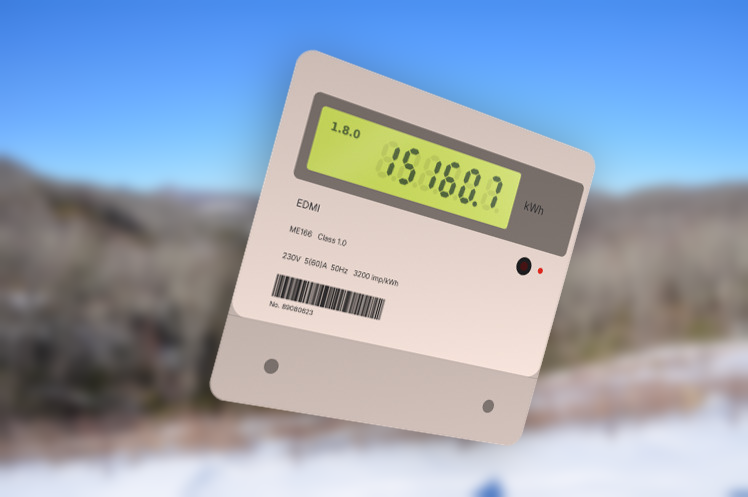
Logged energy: 15160.7 kWh
